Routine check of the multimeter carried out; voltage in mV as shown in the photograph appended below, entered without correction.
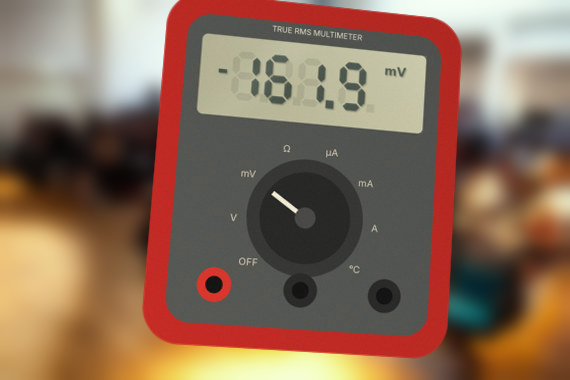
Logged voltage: -161.9 mV
